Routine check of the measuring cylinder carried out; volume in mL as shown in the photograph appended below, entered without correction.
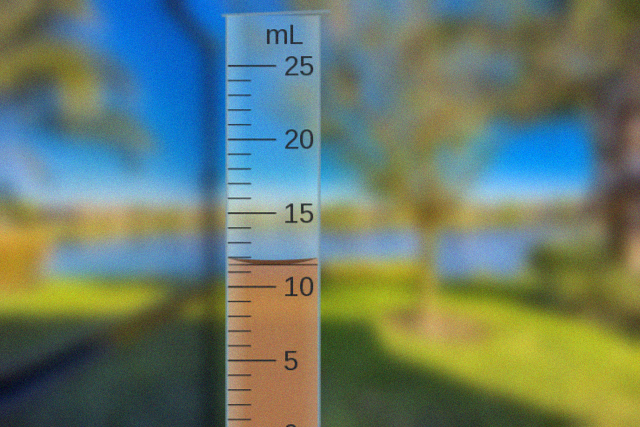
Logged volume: 11.5 mL
